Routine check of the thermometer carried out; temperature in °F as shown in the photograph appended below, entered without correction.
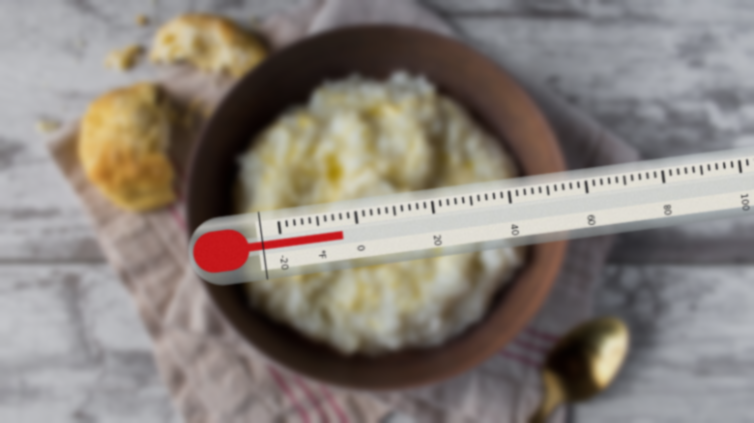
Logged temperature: -4 °F
